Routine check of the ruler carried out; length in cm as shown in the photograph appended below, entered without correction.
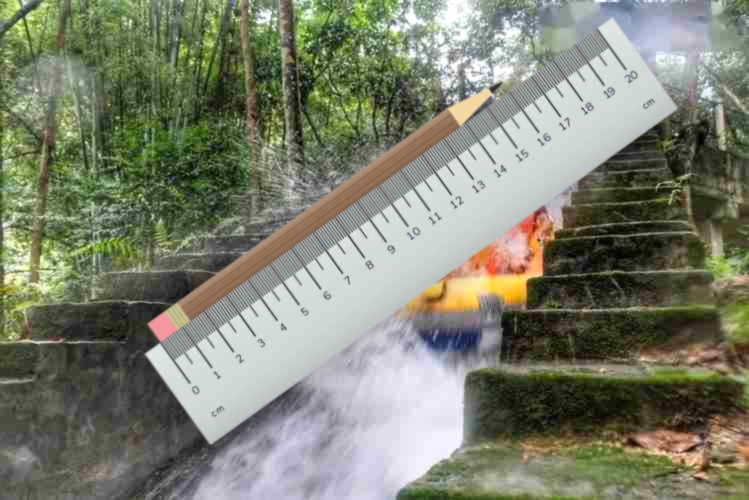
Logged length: 16 cm
